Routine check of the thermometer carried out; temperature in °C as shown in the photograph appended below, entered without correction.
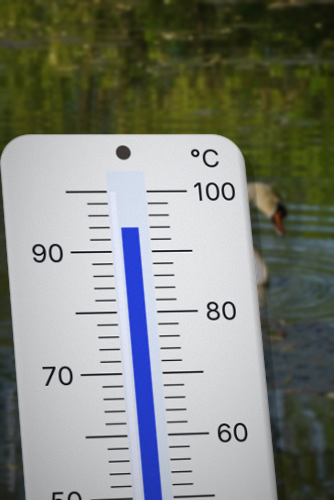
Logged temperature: 94 °C
